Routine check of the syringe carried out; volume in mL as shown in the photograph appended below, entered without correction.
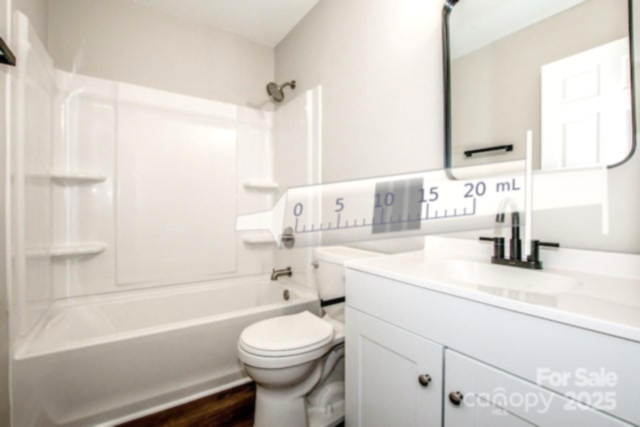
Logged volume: 9 mL
